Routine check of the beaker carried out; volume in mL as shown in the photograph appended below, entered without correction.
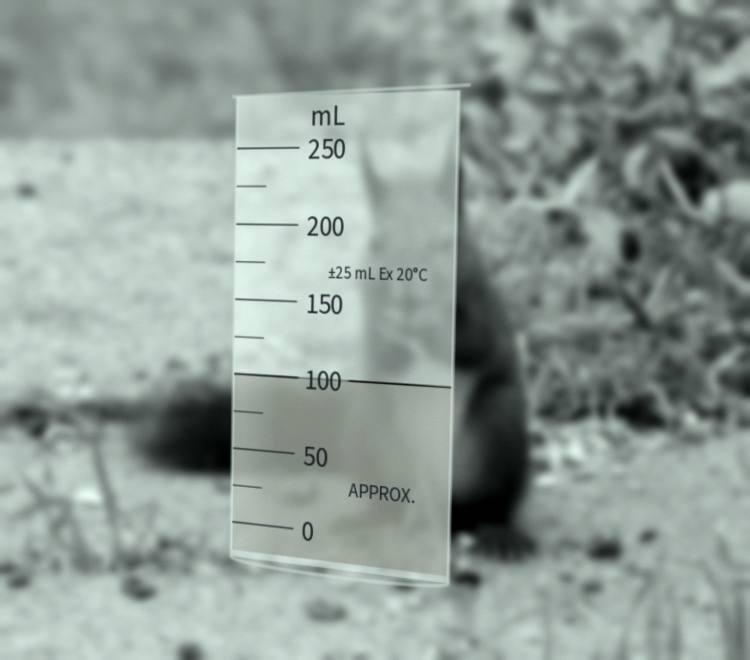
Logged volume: 100 mL
